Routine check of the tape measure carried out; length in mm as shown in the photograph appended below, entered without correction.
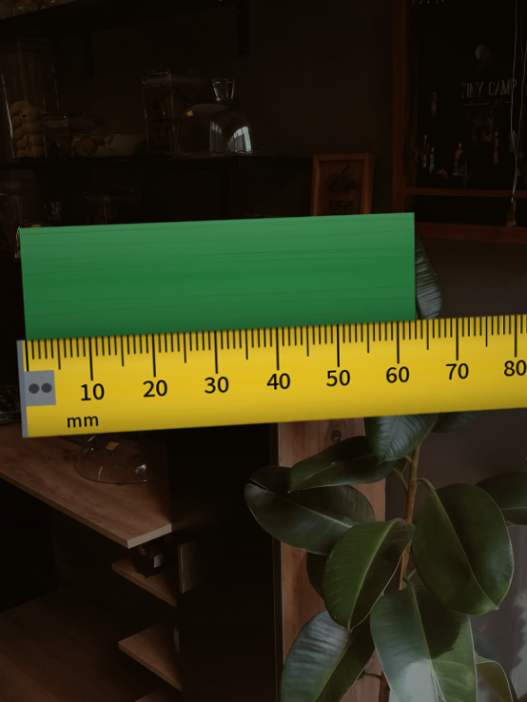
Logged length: 63 mm
